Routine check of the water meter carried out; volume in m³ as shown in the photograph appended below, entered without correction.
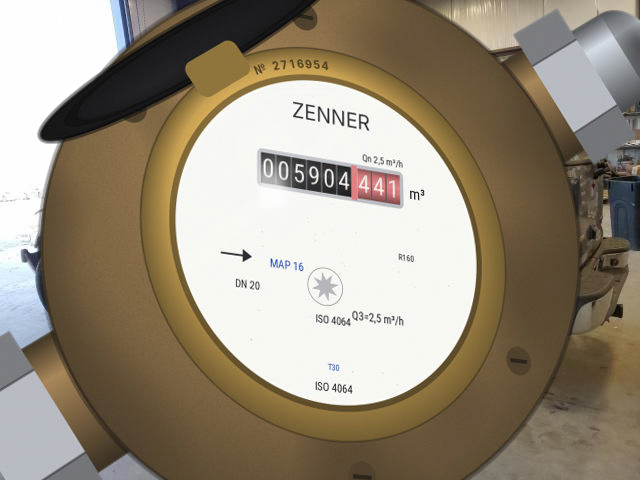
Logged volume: 5904.441 m³
